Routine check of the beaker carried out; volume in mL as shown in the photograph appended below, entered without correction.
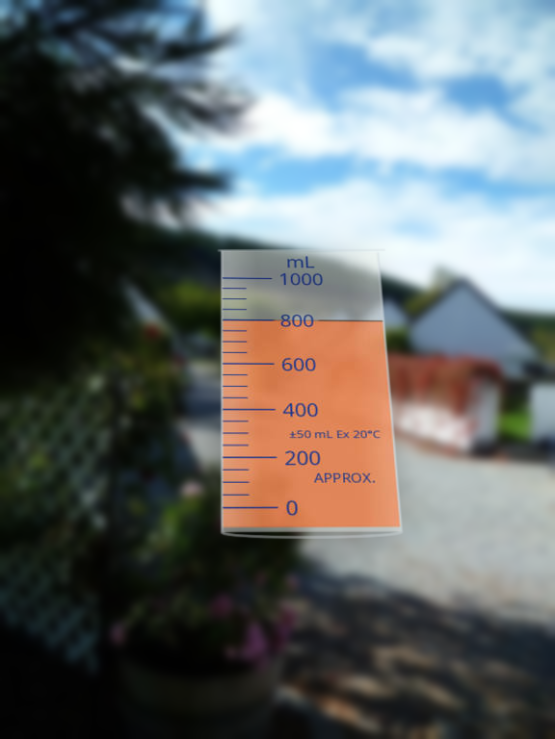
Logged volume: 800 mL
